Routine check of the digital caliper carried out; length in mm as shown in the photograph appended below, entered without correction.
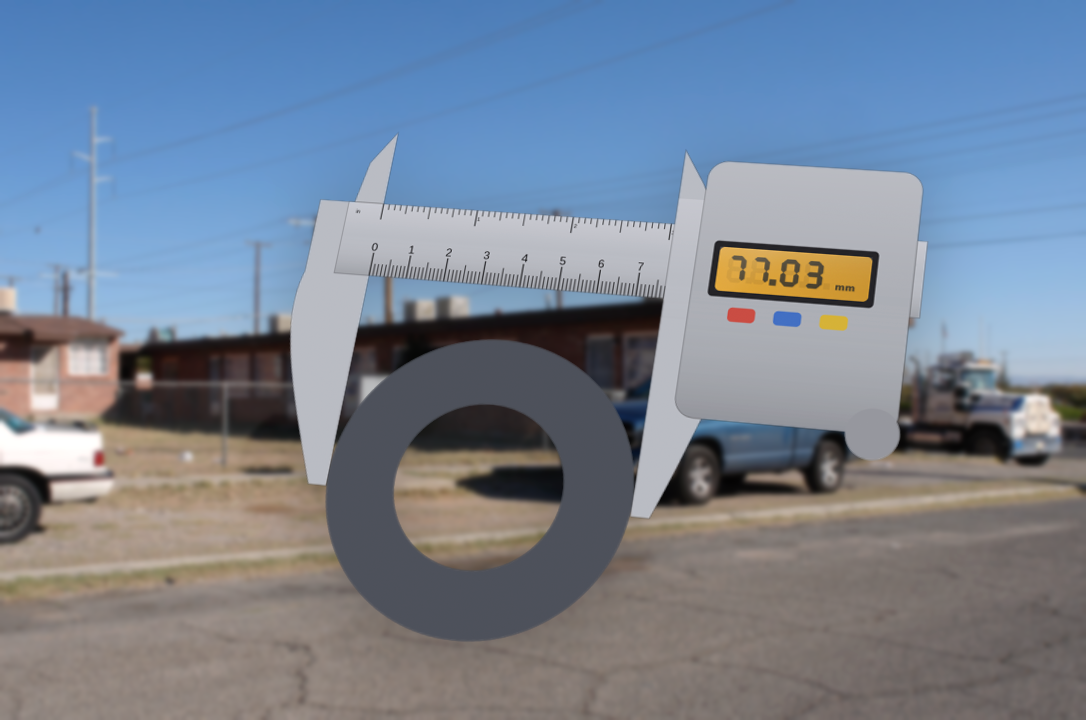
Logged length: 77.03 mm
